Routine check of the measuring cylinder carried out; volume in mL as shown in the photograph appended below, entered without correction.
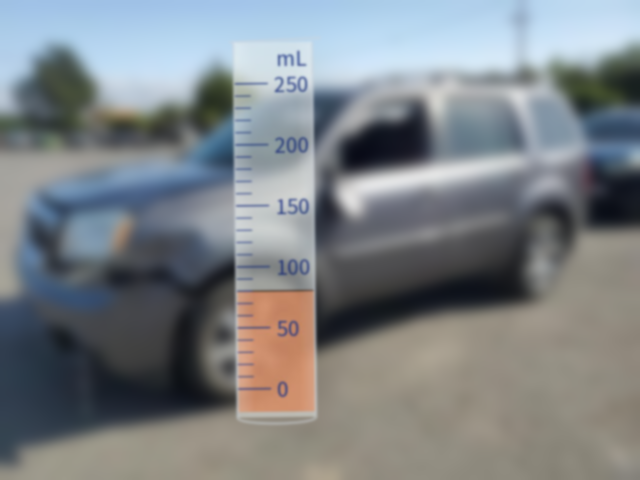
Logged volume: 80 mL
